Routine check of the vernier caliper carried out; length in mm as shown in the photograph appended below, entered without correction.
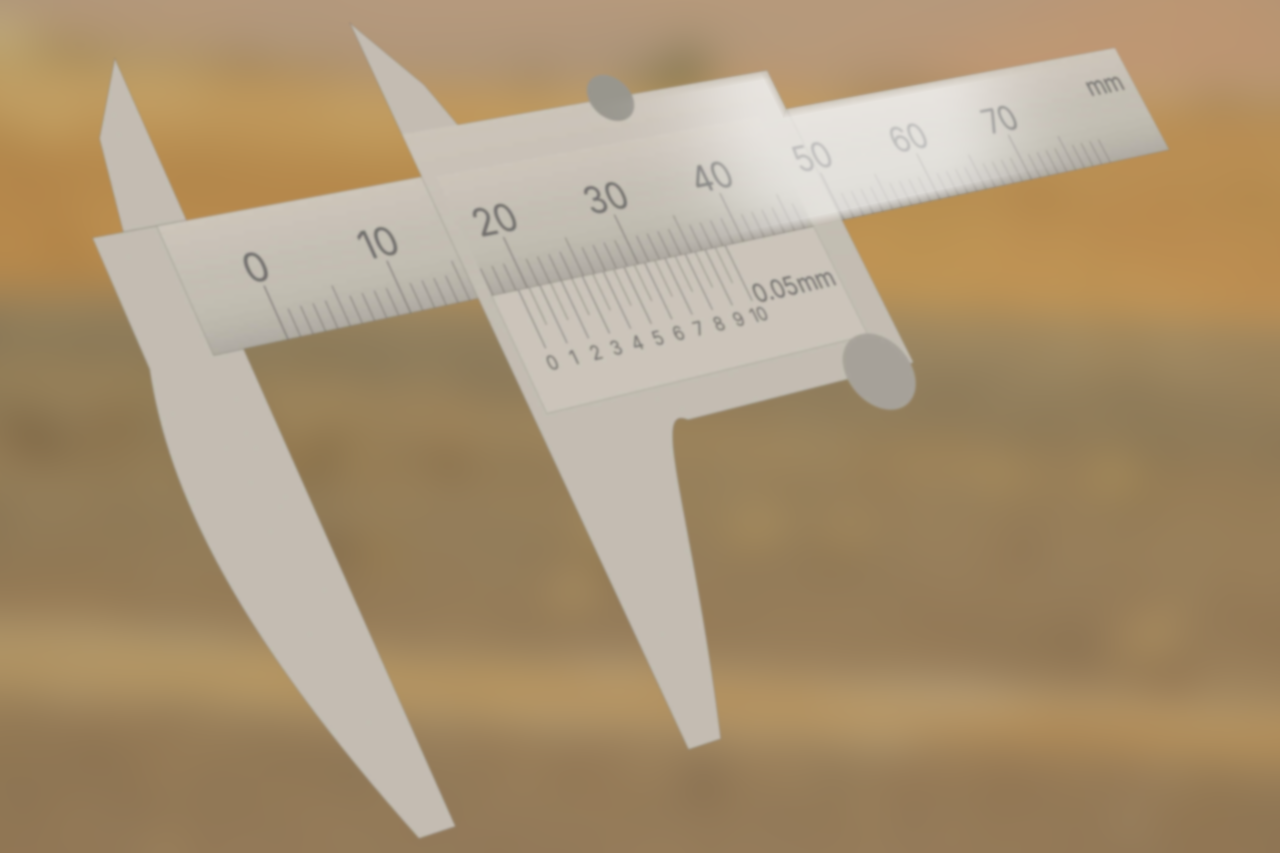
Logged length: 19.2 mm
